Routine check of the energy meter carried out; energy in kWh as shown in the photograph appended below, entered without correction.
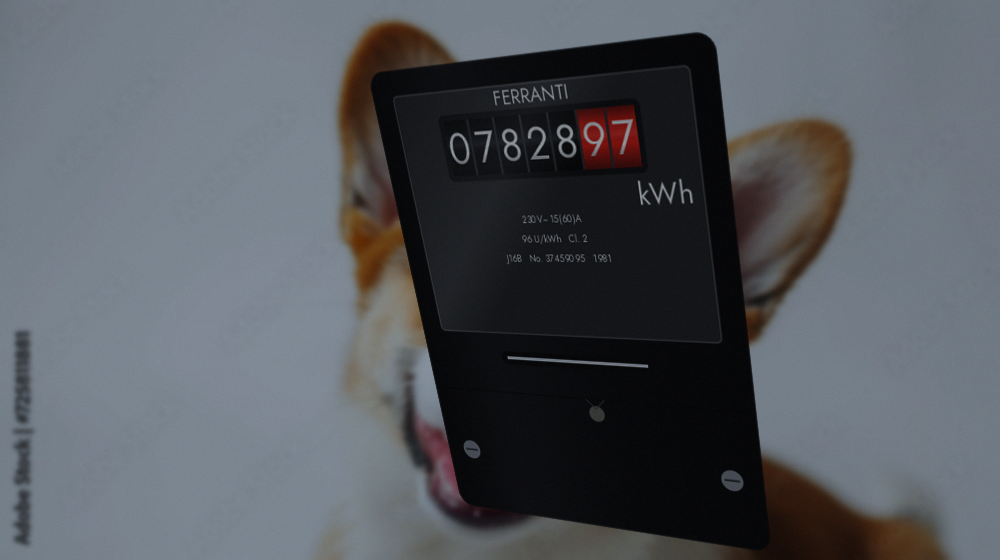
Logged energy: 7828.97 kWh
